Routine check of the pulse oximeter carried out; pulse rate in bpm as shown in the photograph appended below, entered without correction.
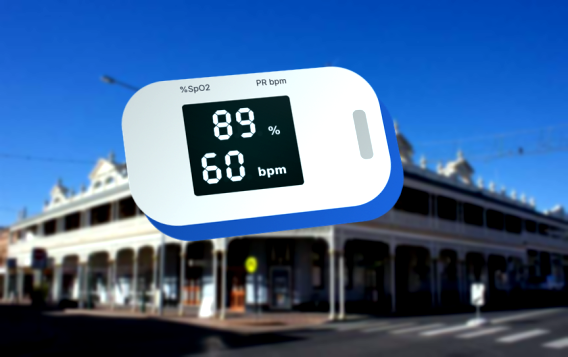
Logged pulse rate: 60 bpm
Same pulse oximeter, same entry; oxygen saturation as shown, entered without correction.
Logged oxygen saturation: 89 %
